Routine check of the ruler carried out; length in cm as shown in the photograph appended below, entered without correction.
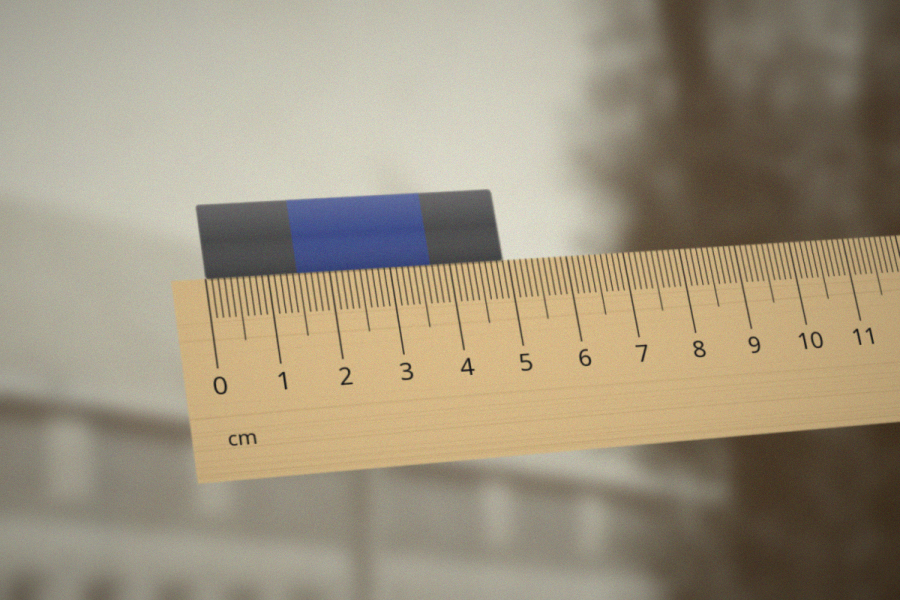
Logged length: 4.9 cm
